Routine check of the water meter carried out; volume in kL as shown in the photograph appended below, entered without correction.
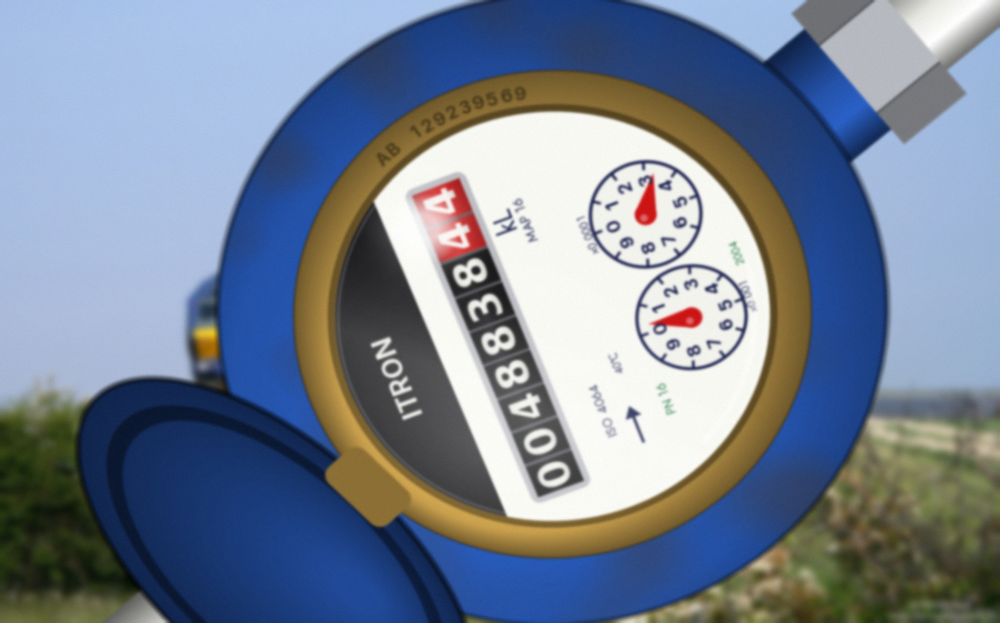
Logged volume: 48838.4403 kL
